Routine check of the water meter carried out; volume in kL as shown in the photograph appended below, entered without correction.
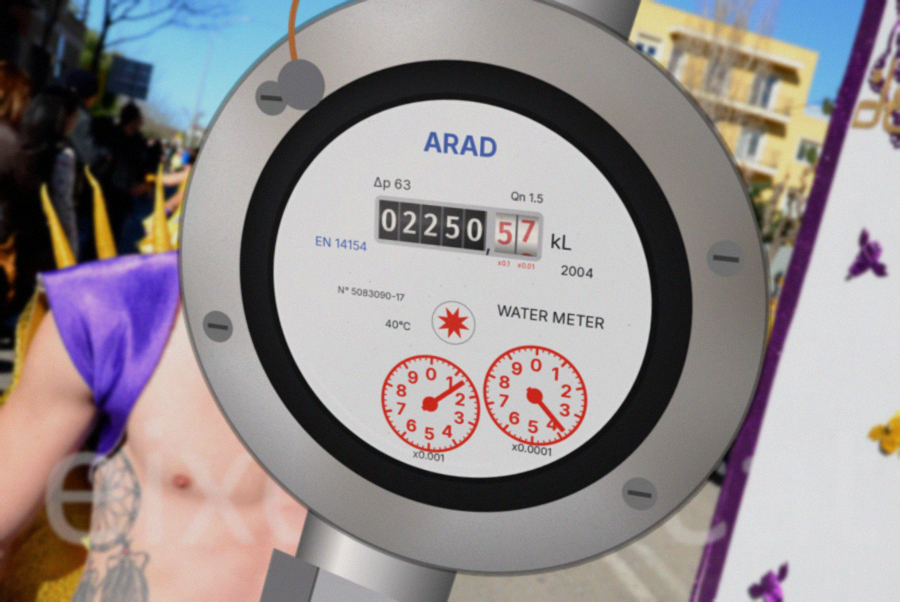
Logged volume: 2250.5713 kL
